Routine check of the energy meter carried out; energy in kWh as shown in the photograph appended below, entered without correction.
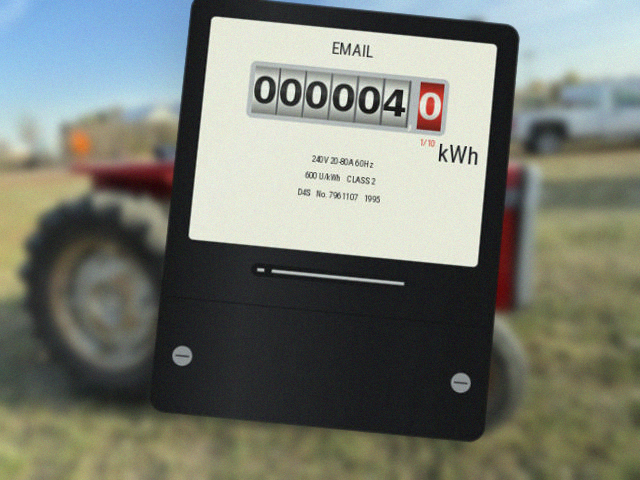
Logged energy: 4.0 kWh
